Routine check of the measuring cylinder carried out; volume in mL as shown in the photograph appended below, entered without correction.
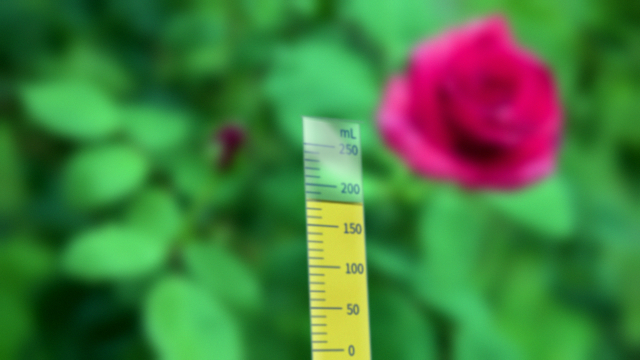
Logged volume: 180 mL
